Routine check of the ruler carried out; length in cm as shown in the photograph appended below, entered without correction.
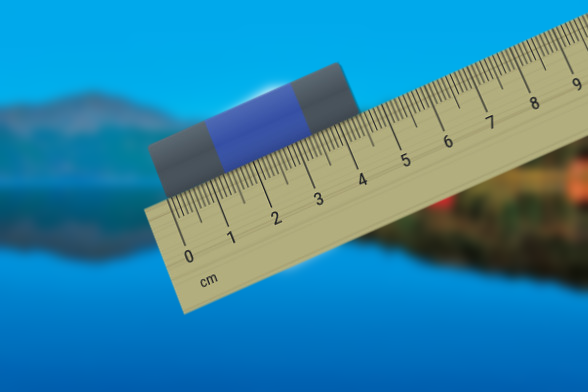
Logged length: 4.5 cm
